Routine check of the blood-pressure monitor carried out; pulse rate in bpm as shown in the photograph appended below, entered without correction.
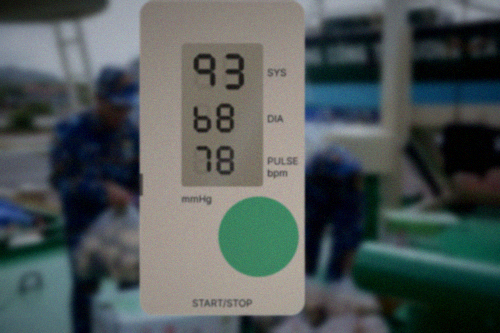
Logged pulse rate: 78 bpm
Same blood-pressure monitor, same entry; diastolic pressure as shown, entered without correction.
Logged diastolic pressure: 68 mmHg
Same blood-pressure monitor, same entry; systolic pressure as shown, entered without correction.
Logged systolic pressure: 93 mmHg
